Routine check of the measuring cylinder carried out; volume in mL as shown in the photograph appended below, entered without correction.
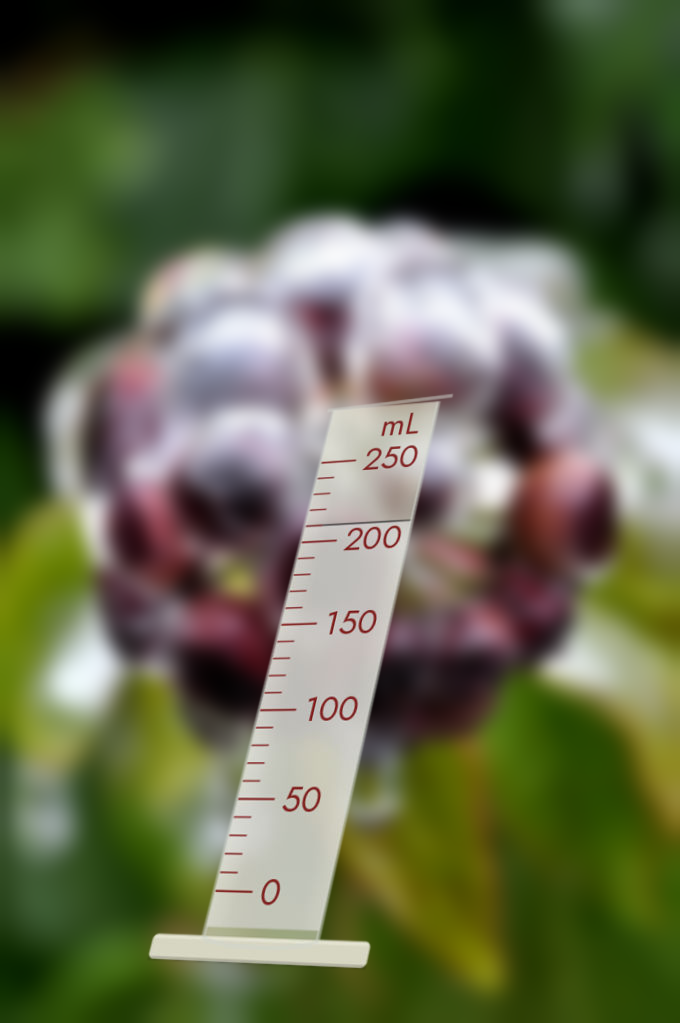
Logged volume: 210 mL
